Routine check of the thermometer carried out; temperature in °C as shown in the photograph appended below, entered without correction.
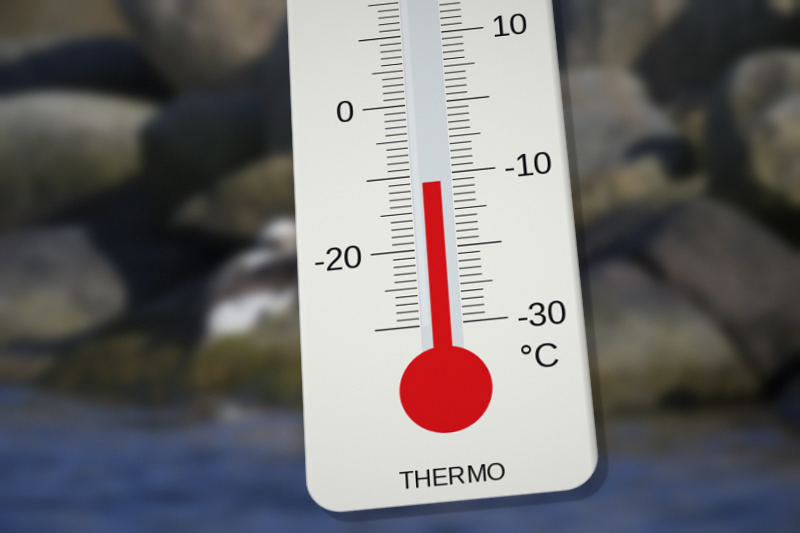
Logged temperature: -11 °C
